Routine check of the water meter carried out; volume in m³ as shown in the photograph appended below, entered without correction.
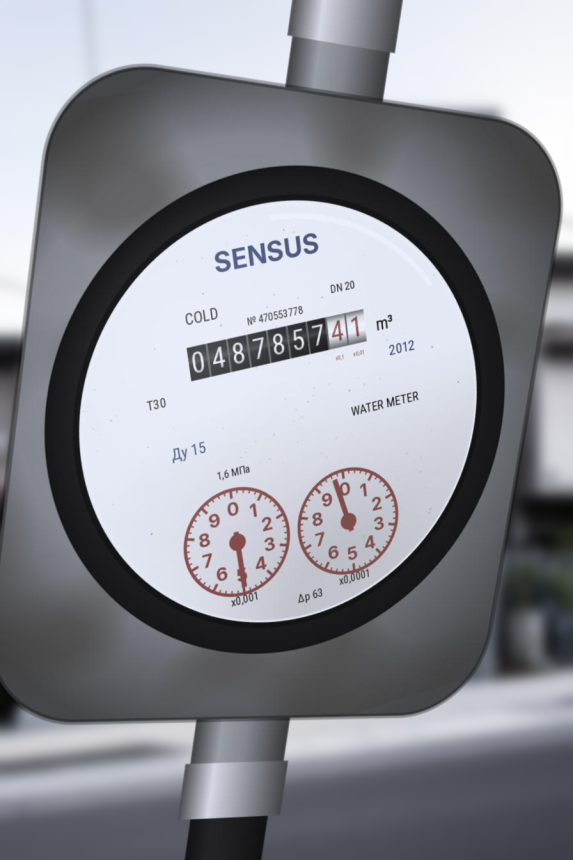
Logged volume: 487857.4149 m³
